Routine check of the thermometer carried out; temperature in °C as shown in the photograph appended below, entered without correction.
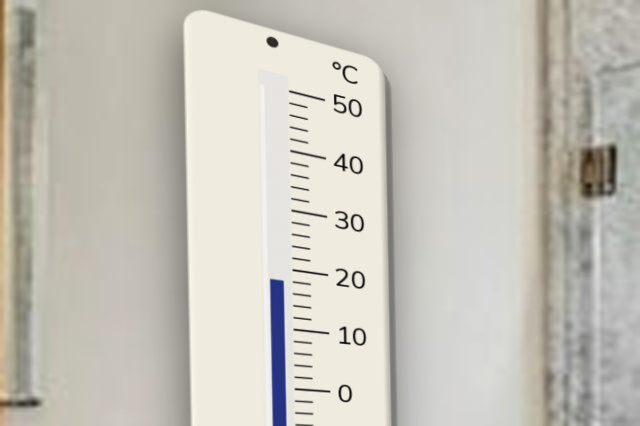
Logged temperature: 18 °C
